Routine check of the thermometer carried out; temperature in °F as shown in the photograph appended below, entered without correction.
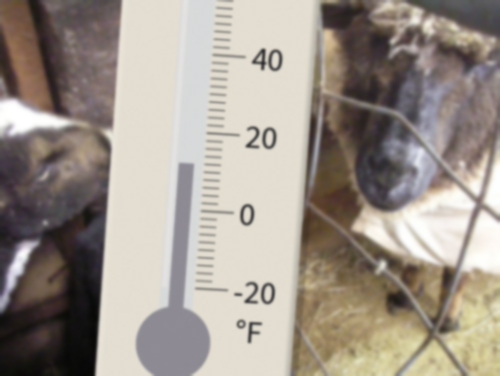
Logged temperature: 12 °F
